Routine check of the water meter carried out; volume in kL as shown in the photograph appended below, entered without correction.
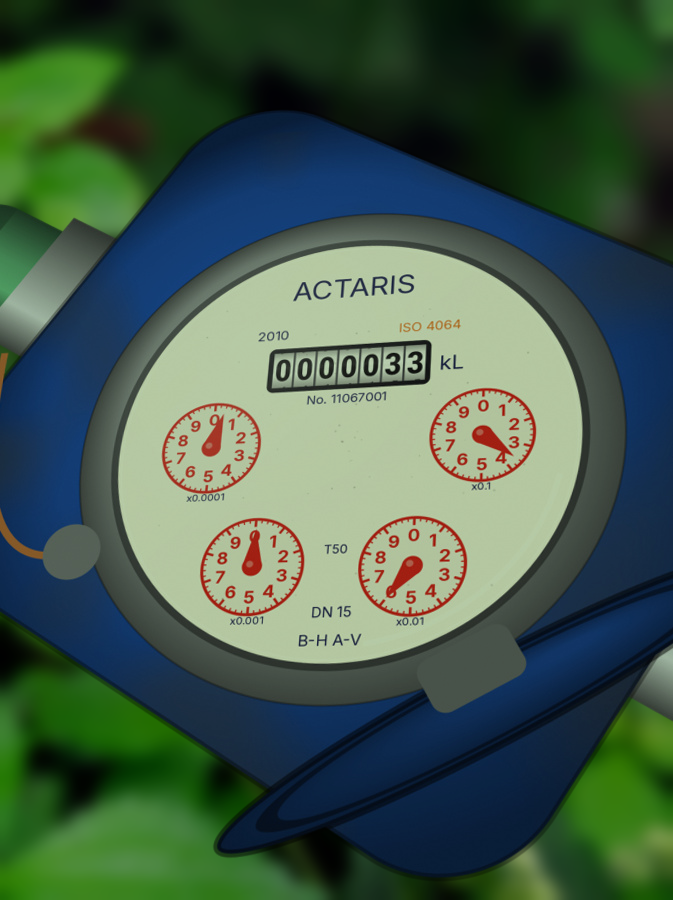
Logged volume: 33.3600 kL
